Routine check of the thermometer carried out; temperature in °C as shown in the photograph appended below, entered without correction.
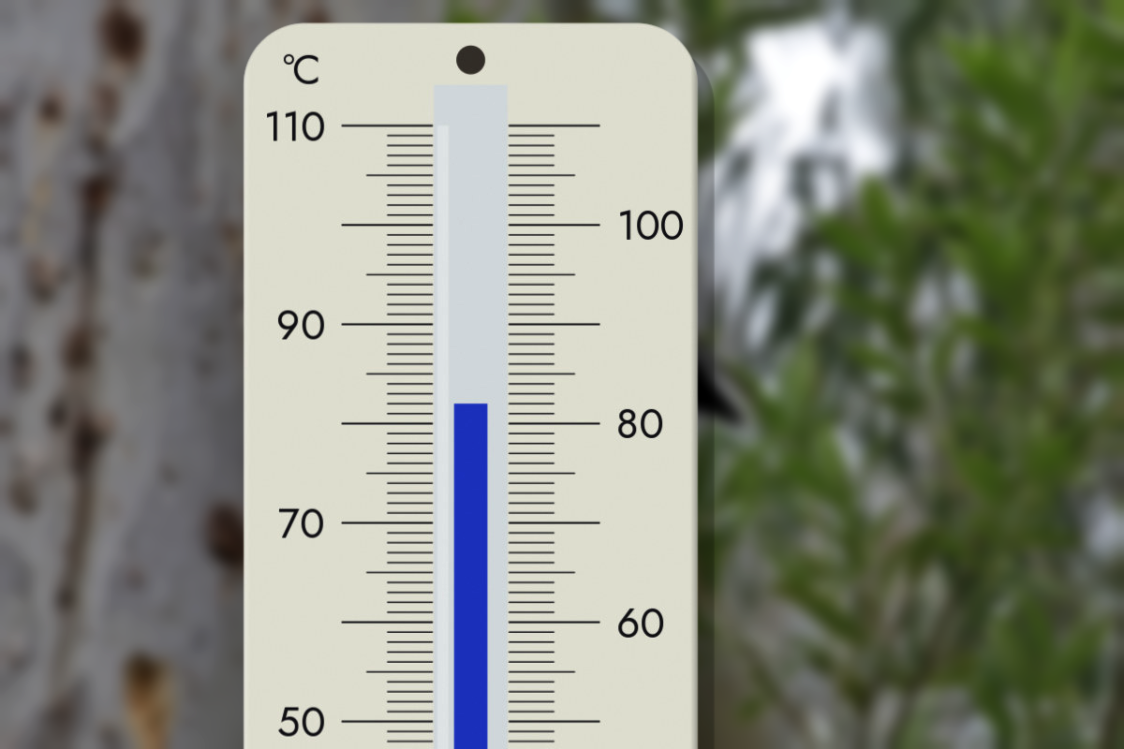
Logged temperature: 82 °C
